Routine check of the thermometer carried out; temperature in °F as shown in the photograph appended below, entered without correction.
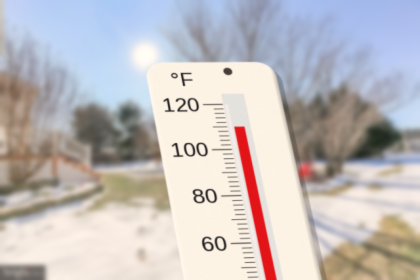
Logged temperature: 110 °F
